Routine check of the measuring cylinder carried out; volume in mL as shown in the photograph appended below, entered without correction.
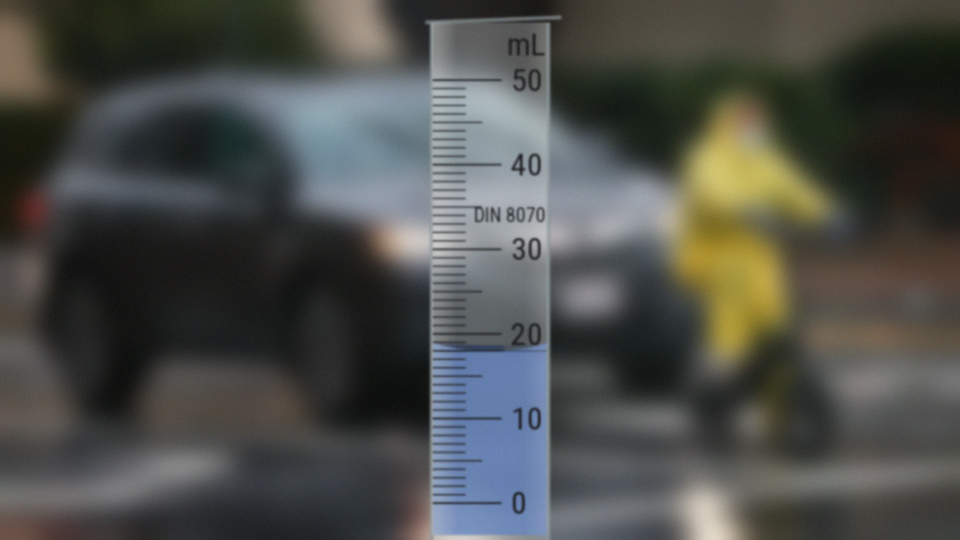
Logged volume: 18 mL
